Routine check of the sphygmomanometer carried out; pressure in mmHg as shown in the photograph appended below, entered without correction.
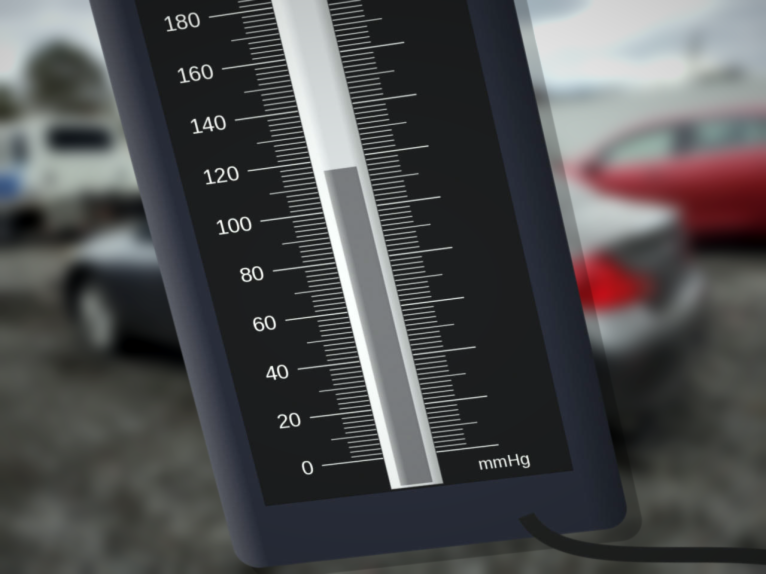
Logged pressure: 116 mmHg
